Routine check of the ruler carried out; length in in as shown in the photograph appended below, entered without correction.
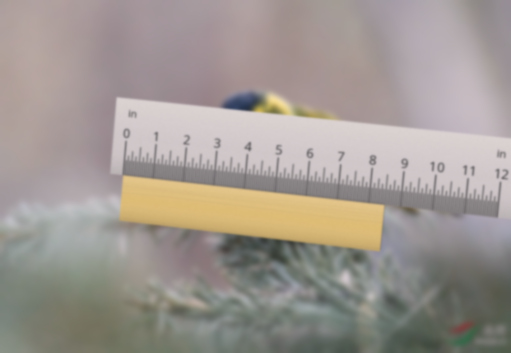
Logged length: 8.5 in
